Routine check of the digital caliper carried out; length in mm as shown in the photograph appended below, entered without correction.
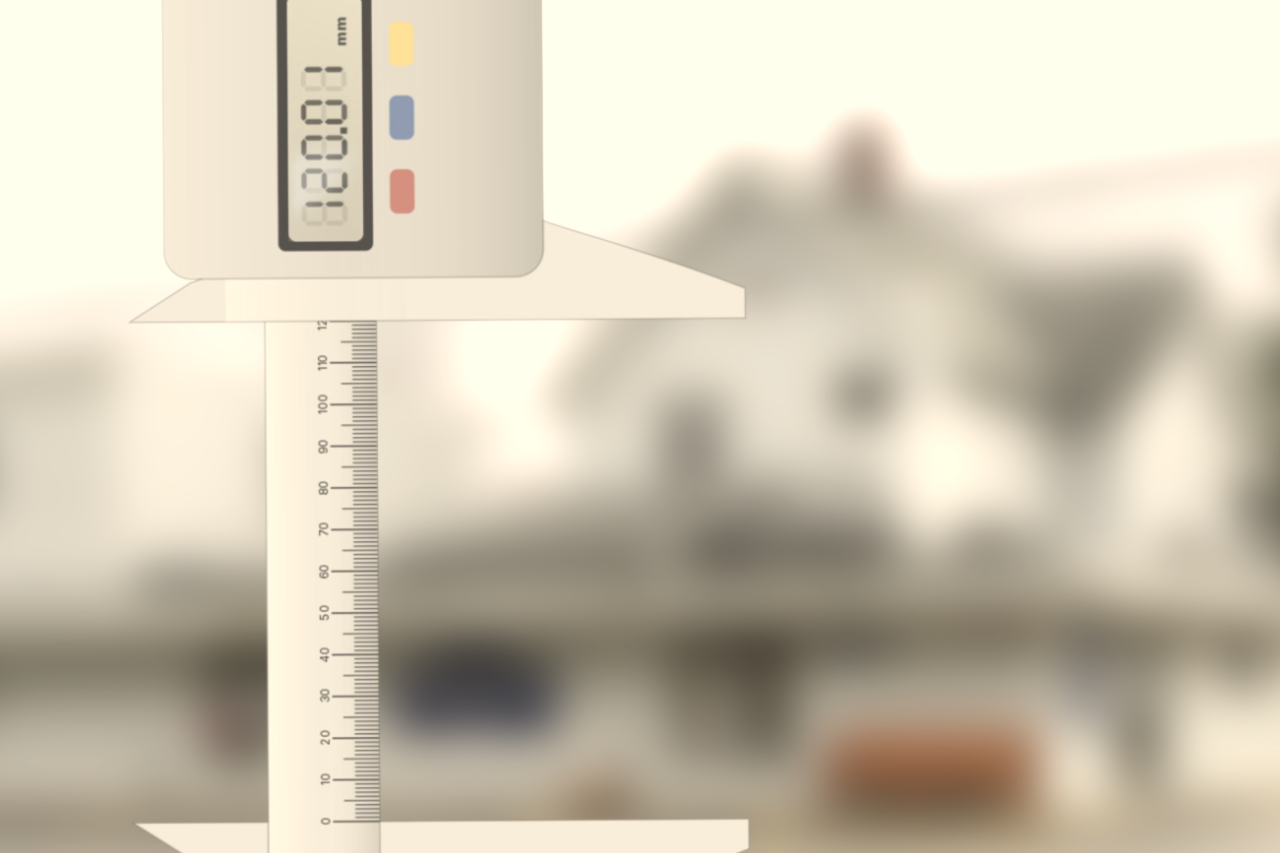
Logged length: 120.01 mm
